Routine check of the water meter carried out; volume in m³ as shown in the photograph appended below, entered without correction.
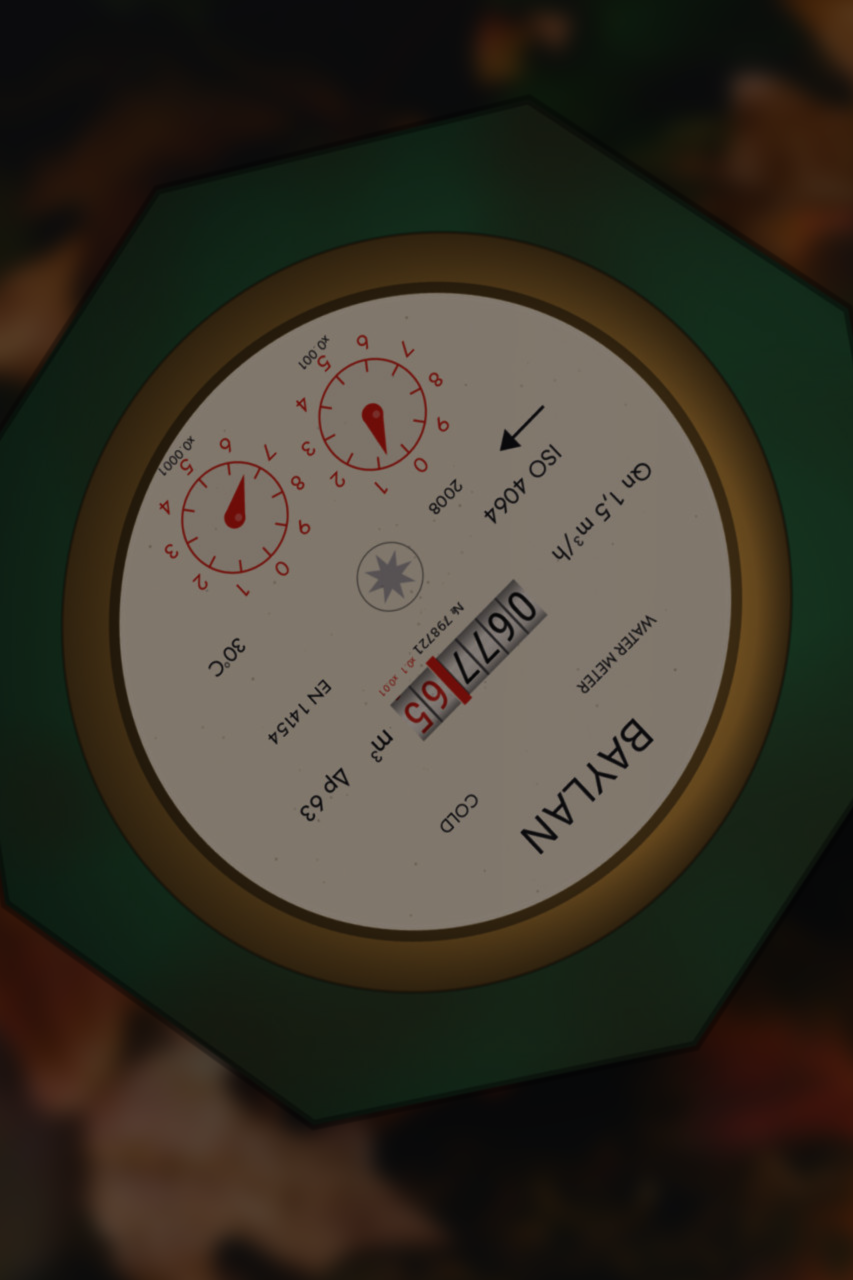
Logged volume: 677.6506 m³
